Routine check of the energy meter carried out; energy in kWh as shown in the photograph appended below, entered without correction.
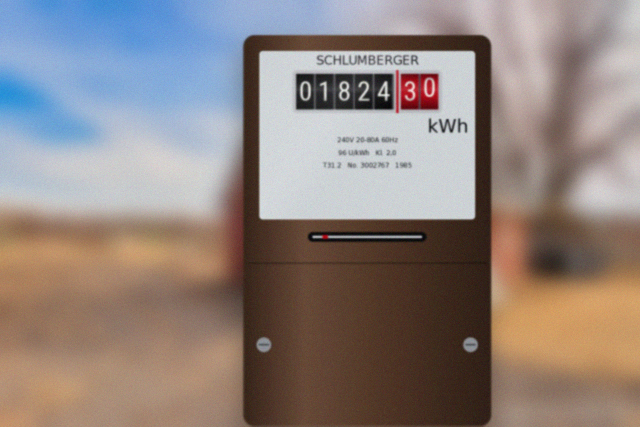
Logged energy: 1824.30 kWh
